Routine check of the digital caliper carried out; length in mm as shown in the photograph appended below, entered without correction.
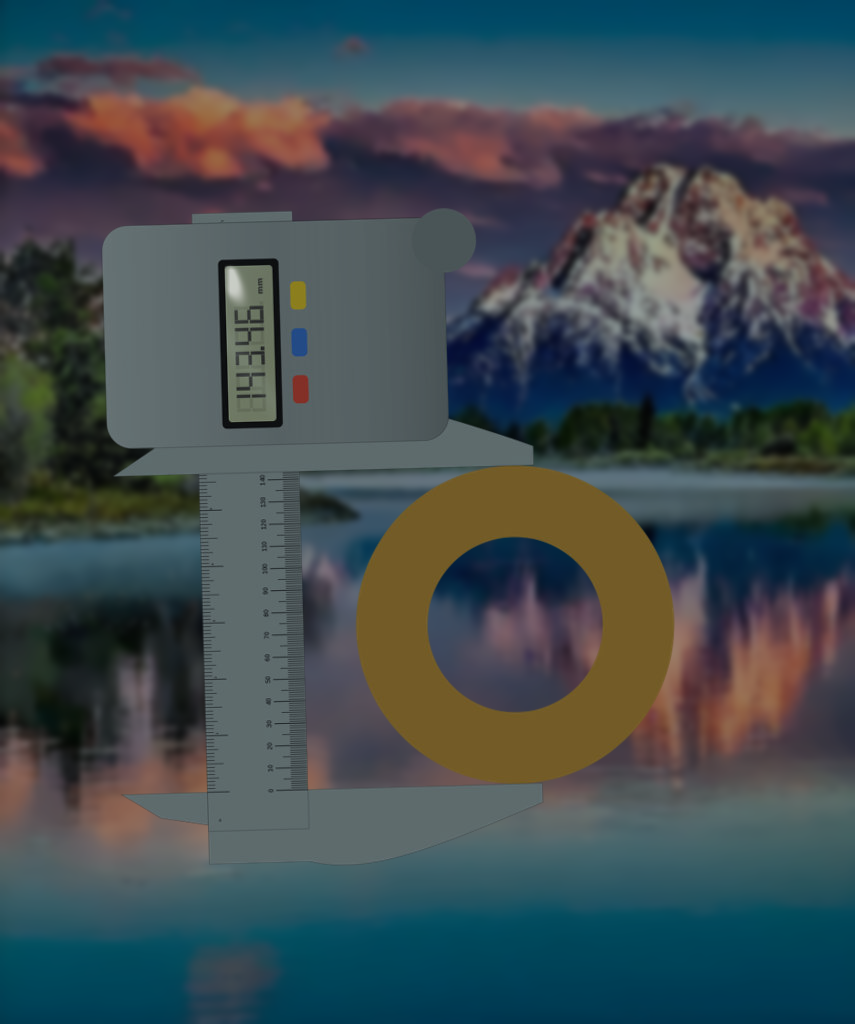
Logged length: 143.46 mm
